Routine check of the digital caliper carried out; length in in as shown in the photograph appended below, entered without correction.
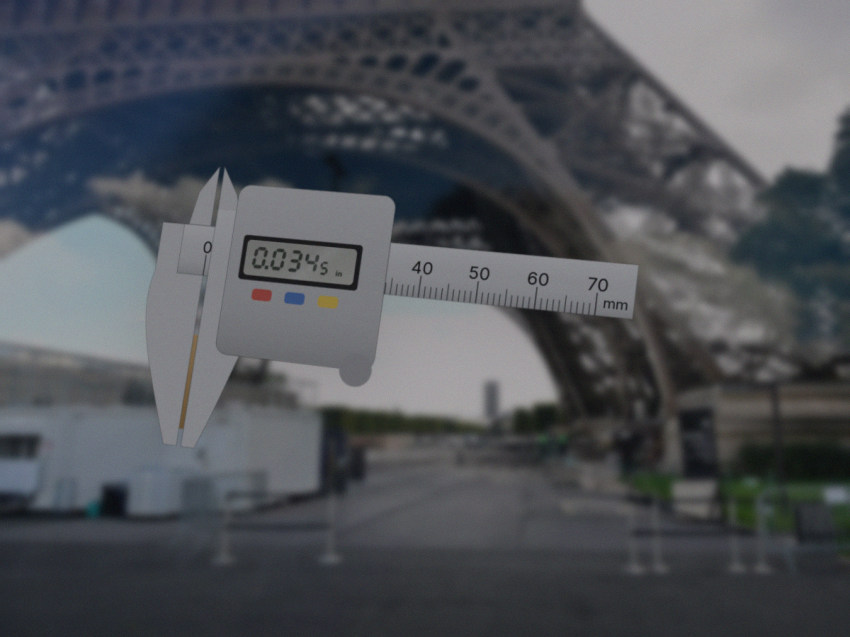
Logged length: 0.0345 in
